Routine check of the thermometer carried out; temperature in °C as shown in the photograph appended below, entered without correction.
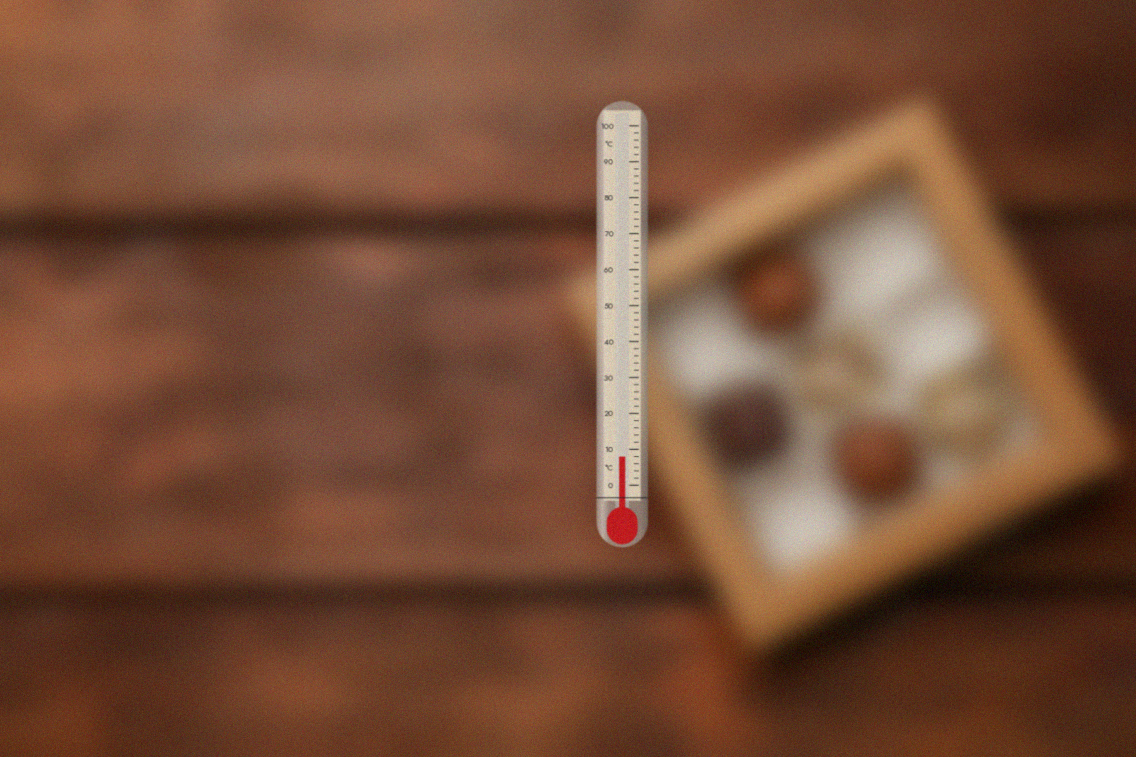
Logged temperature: 8 °C
